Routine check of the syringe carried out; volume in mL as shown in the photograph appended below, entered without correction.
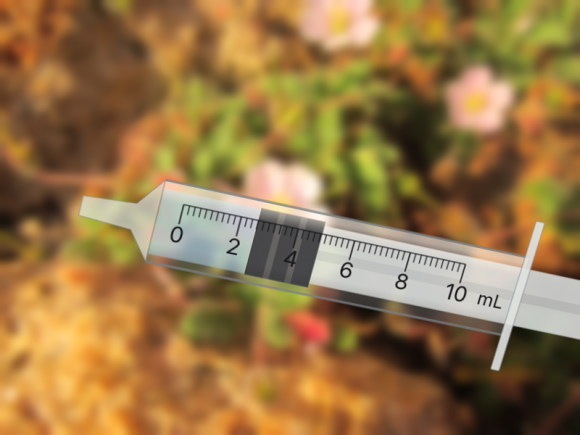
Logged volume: 2.6 mL
